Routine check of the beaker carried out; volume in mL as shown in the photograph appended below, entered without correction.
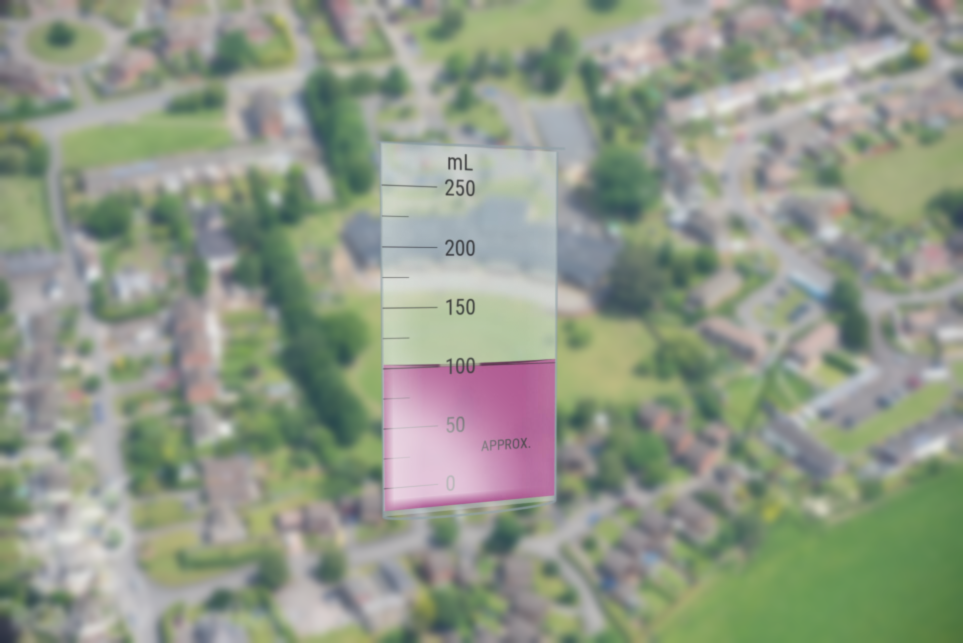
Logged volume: 100 mL
